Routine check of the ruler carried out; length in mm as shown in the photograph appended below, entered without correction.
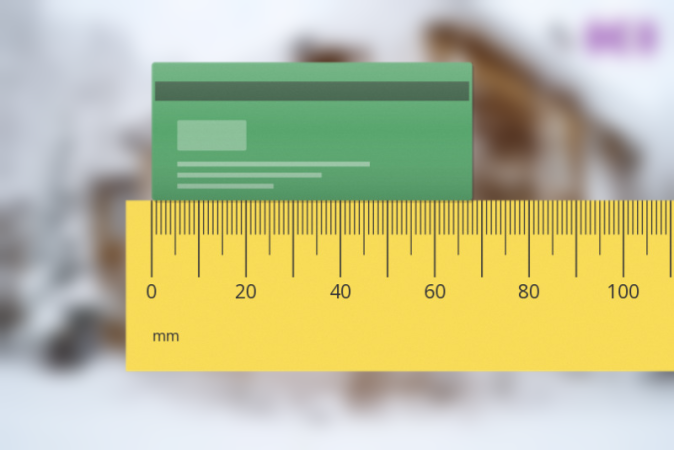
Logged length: 68 mm
